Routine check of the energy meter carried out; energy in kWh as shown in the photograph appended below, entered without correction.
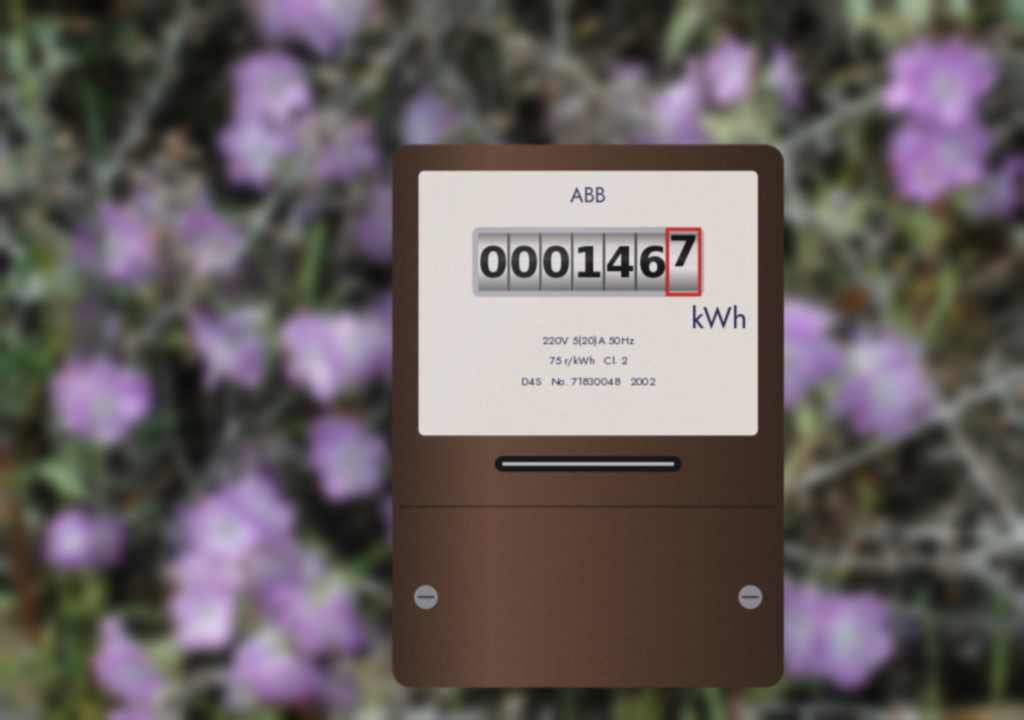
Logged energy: 146.7 kWh
